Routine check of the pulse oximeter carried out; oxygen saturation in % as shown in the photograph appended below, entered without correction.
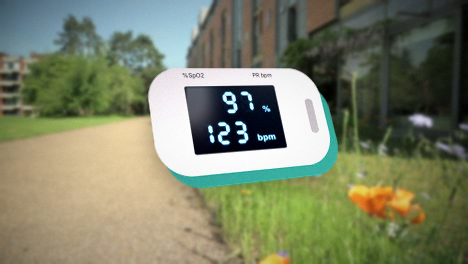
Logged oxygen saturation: 97 %
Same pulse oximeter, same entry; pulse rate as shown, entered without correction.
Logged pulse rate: 123 bpm
